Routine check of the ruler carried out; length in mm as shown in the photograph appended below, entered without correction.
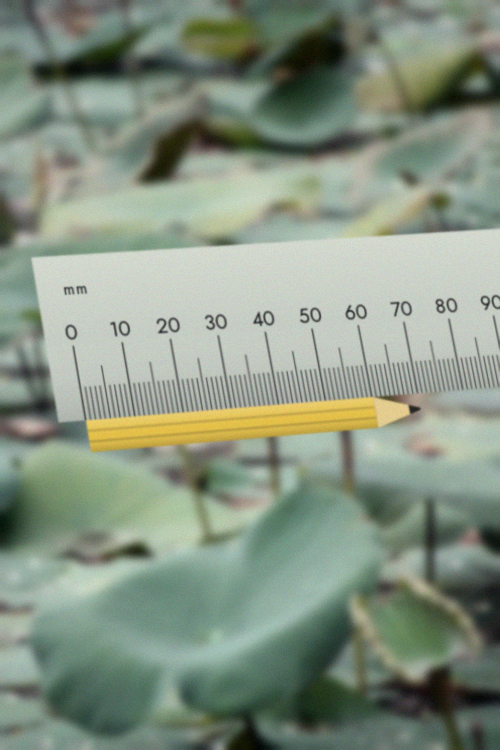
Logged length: 70 mm
